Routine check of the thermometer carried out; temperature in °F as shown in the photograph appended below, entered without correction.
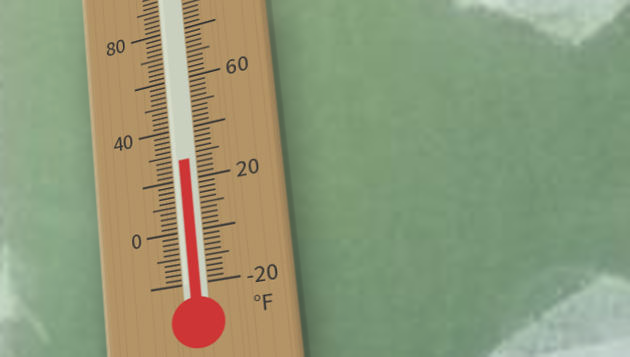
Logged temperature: 28 °F
